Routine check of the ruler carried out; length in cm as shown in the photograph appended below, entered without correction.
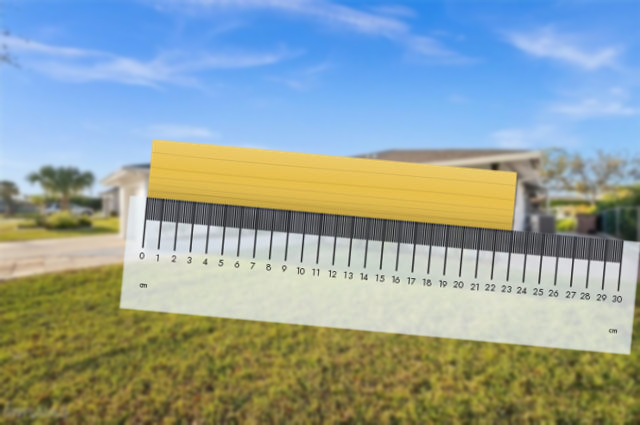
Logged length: 23 cm
